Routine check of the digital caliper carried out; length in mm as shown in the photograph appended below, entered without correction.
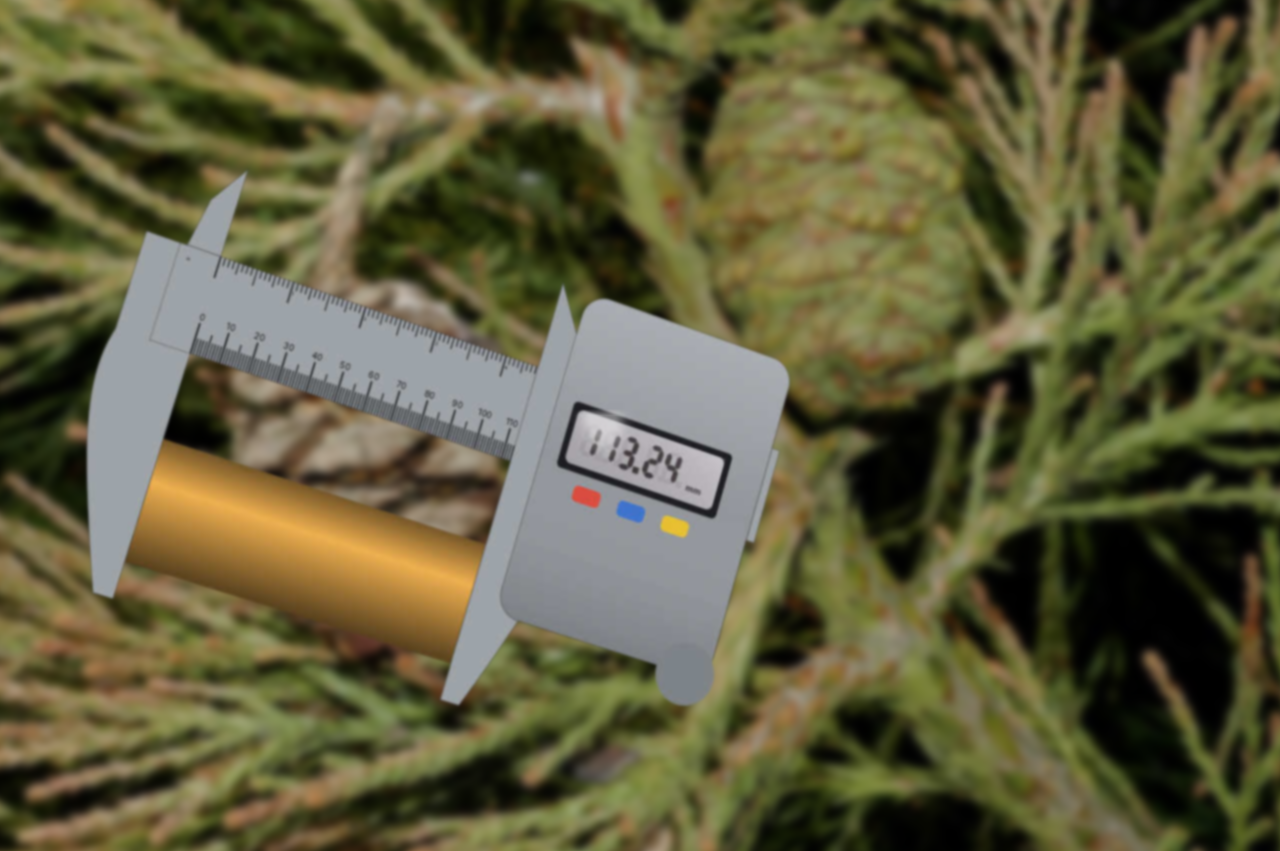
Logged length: 113.24 mm
